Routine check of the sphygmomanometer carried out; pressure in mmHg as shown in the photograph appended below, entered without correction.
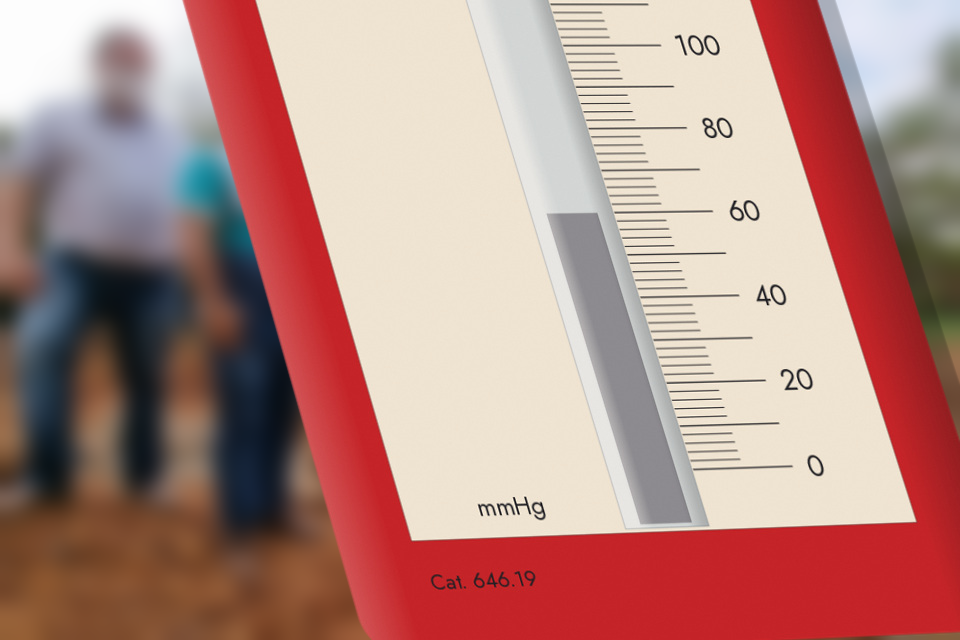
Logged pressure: 60 mmHg
